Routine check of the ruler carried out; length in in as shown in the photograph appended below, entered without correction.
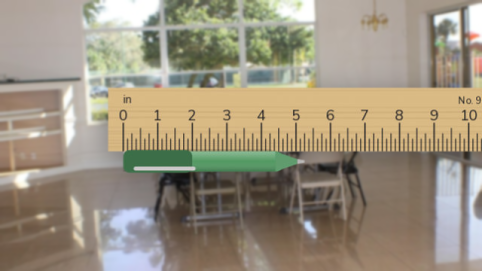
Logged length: 5.25 in
